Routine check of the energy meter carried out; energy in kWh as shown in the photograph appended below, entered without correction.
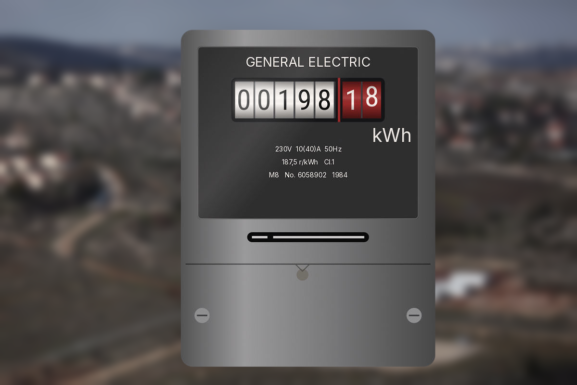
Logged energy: 198.18 kWh
